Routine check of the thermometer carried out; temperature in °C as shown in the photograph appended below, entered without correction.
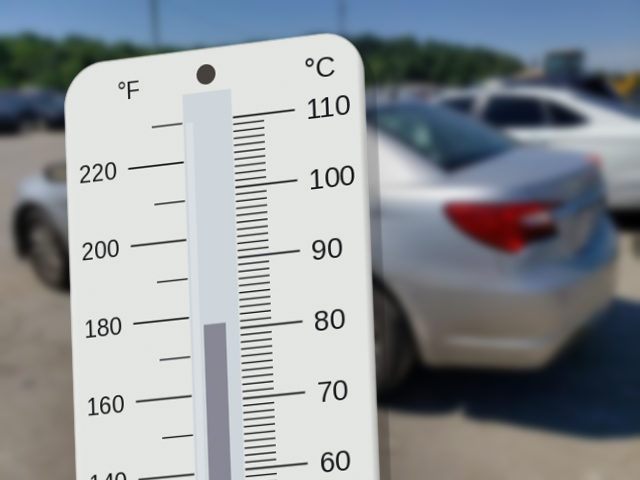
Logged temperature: 81 °C
